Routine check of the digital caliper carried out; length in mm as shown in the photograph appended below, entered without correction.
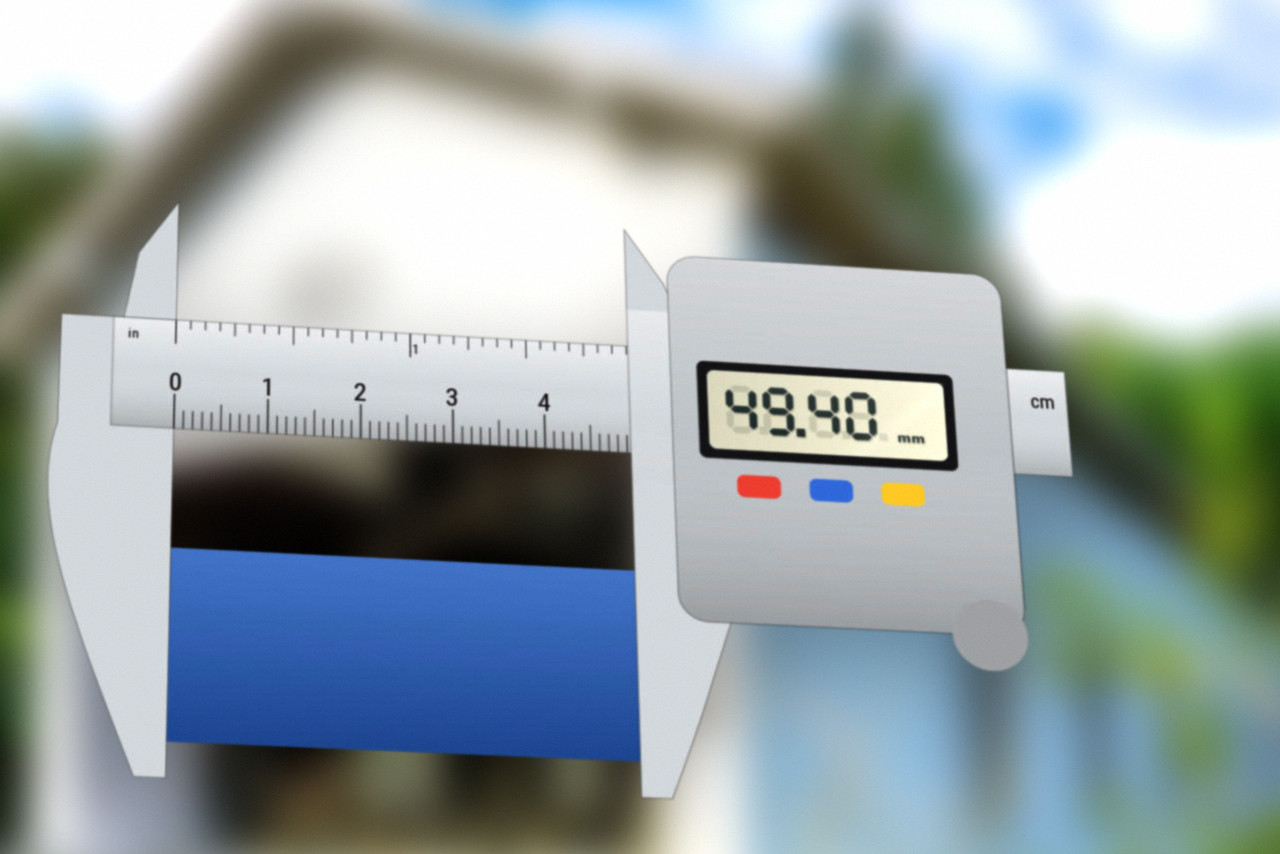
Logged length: 49.40 mm
